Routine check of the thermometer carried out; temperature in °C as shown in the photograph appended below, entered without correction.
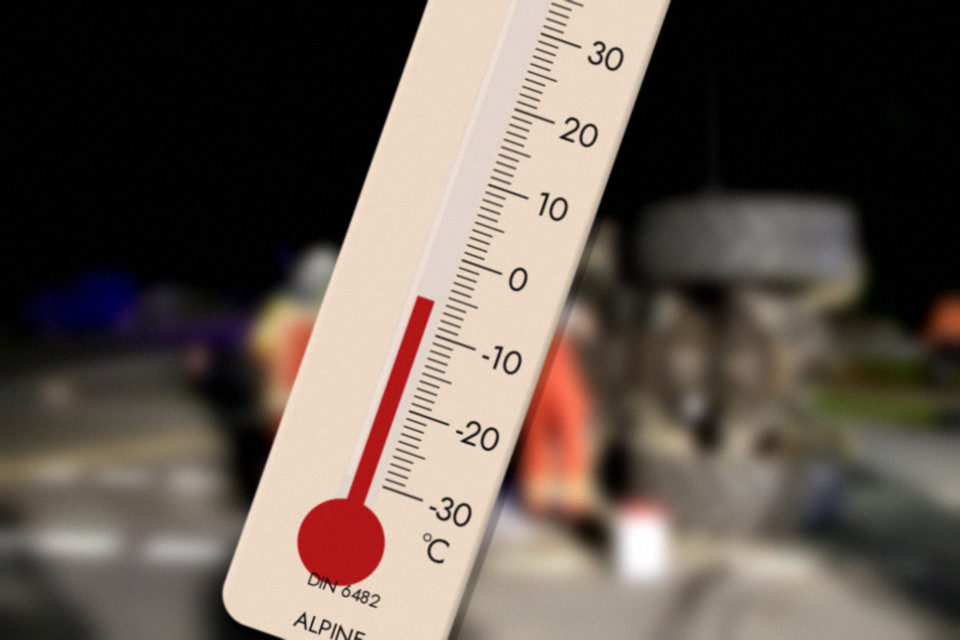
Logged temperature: -6 °C
